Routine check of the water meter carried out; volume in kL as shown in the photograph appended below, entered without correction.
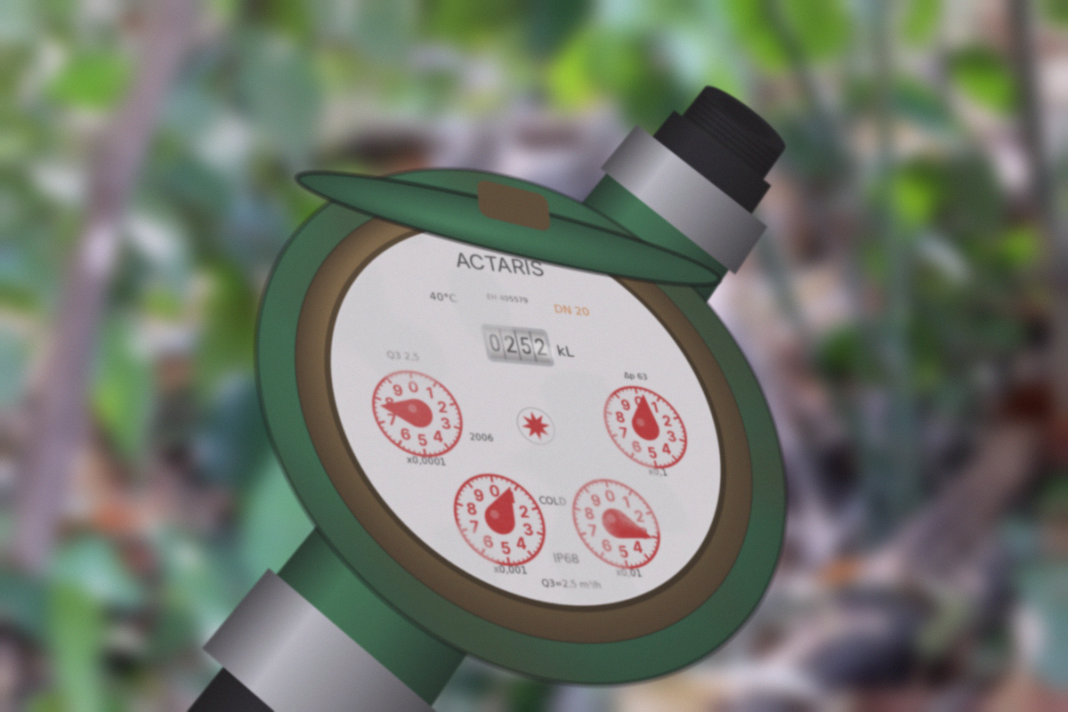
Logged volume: 252.0307 kL
